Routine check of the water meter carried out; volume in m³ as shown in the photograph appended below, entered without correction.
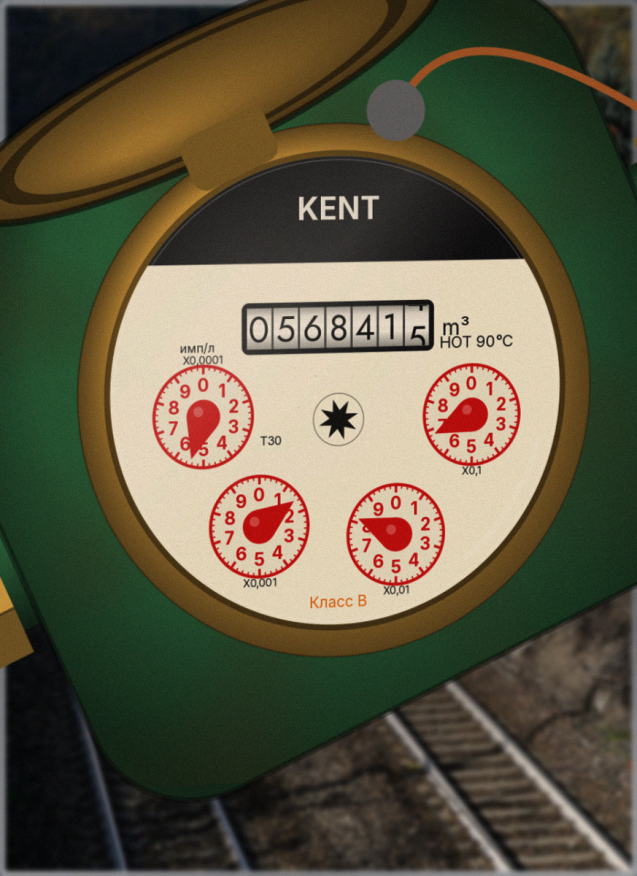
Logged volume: 568414.6815 m³
